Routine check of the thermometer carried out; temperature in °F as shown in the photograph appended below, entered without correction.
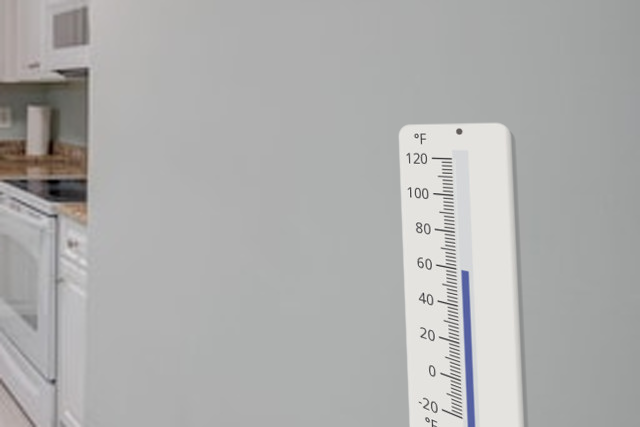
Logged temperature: 60 °F
